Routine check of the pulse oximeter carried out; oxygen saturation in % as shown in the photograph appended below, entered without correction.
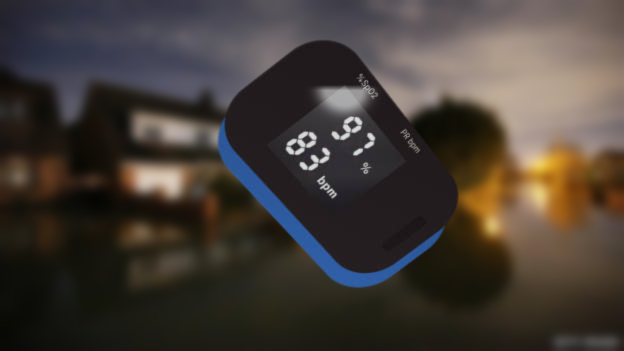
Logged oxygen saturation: 97 %
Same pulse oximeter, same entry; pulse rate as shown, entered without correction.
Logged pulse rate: 83 bpm
